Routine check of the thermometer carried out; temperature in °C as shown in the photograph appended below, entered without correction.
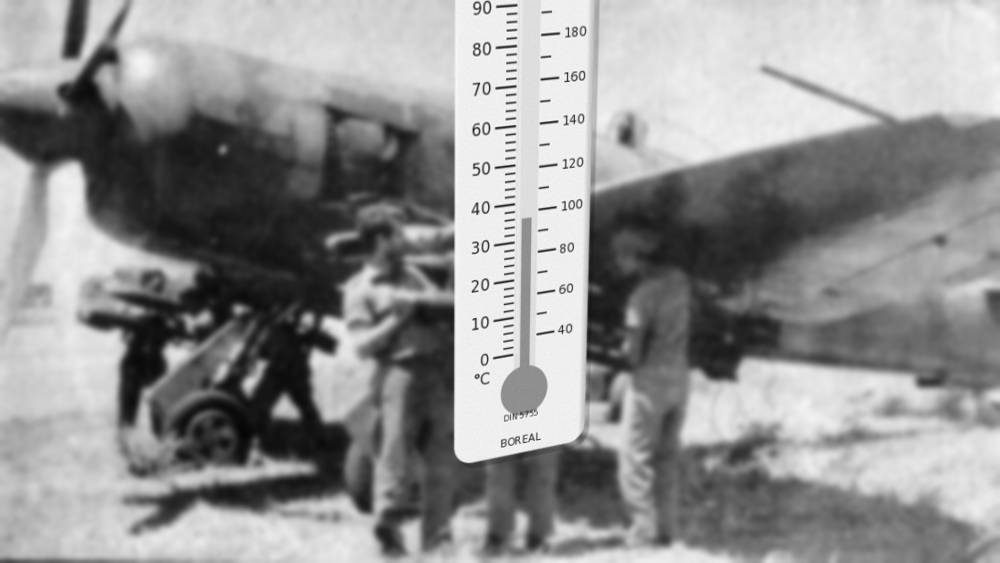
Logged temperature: 36 °C
